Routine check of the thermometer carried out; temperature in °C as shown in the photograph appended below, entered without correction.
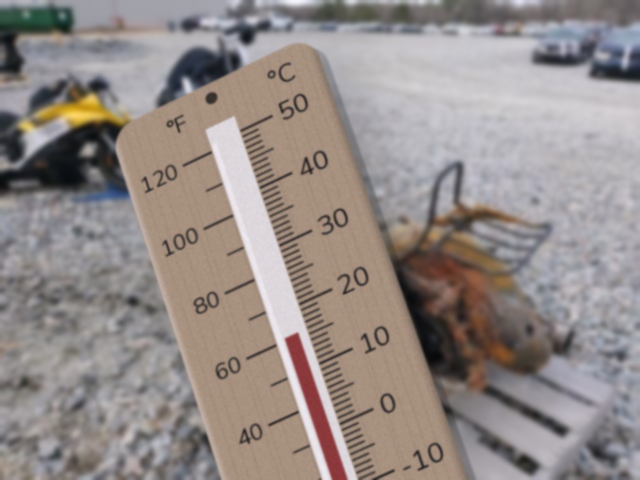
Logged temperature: 16 °C
